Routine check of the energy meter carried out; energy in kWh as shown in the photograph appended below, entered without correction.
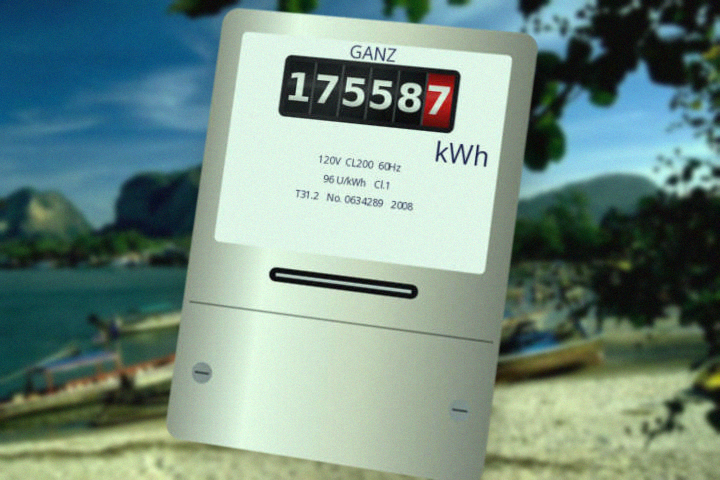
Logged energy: 17558.7 kWh
